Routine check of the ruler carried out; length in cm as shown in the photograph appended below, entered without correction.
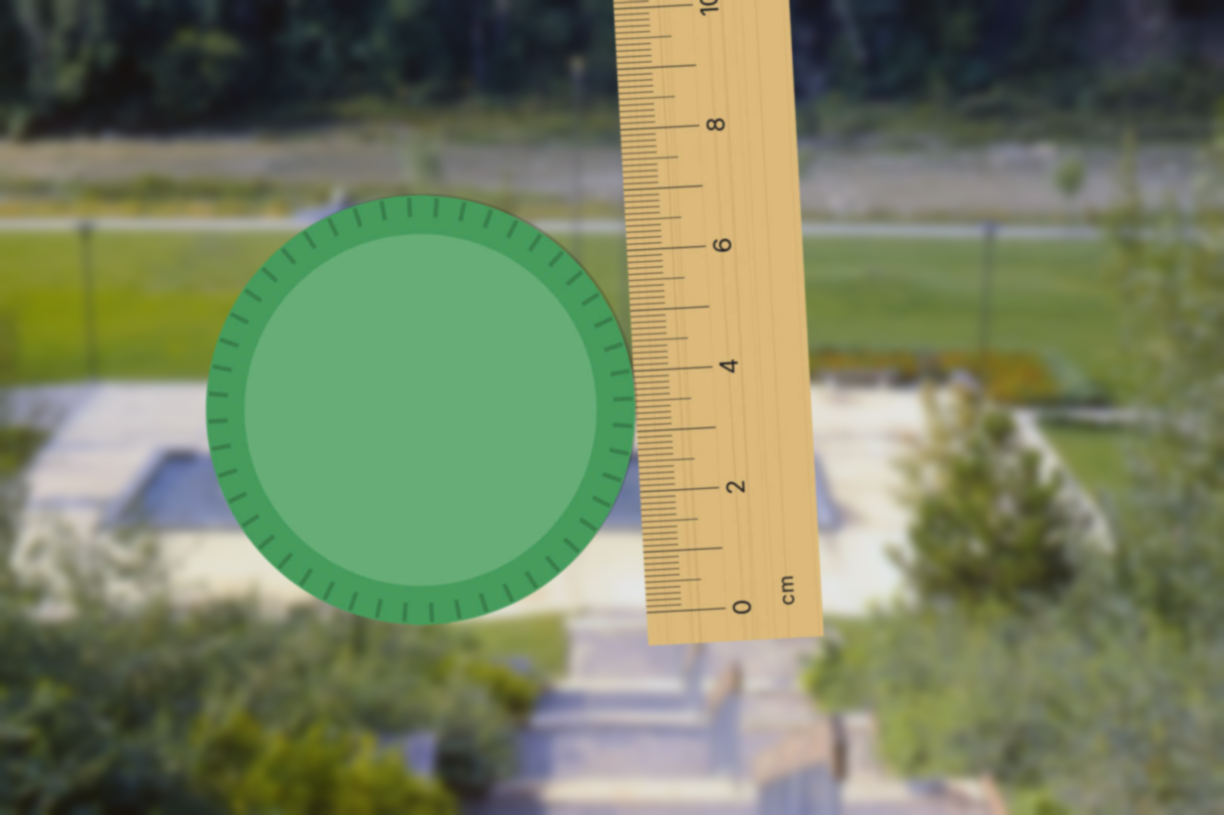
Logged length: 7.1 cm
